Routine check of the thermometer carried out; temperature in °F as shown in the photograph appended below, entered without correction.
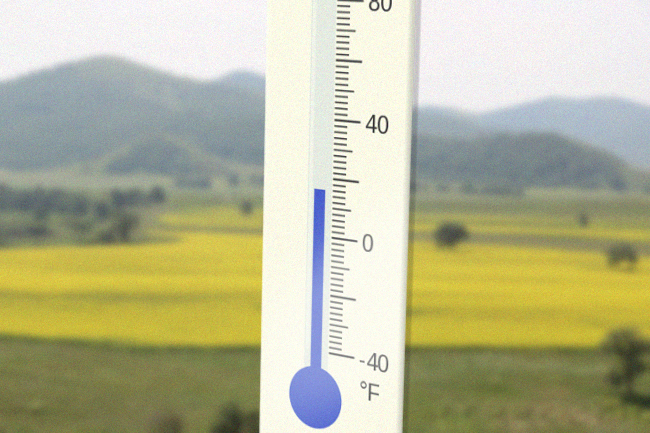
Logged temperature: 16 °F
